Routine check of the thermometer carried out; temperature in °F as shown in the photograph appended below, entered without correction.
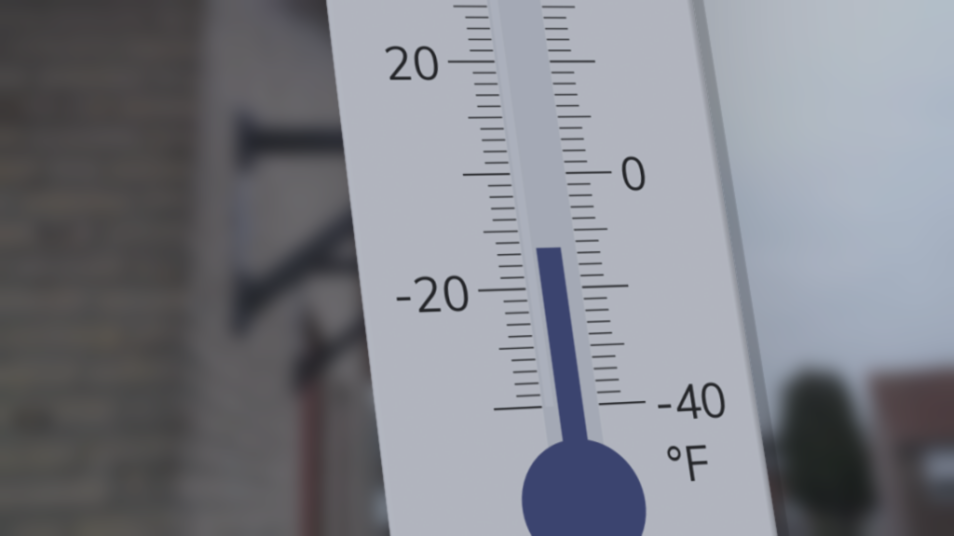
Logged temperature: -13 °F
